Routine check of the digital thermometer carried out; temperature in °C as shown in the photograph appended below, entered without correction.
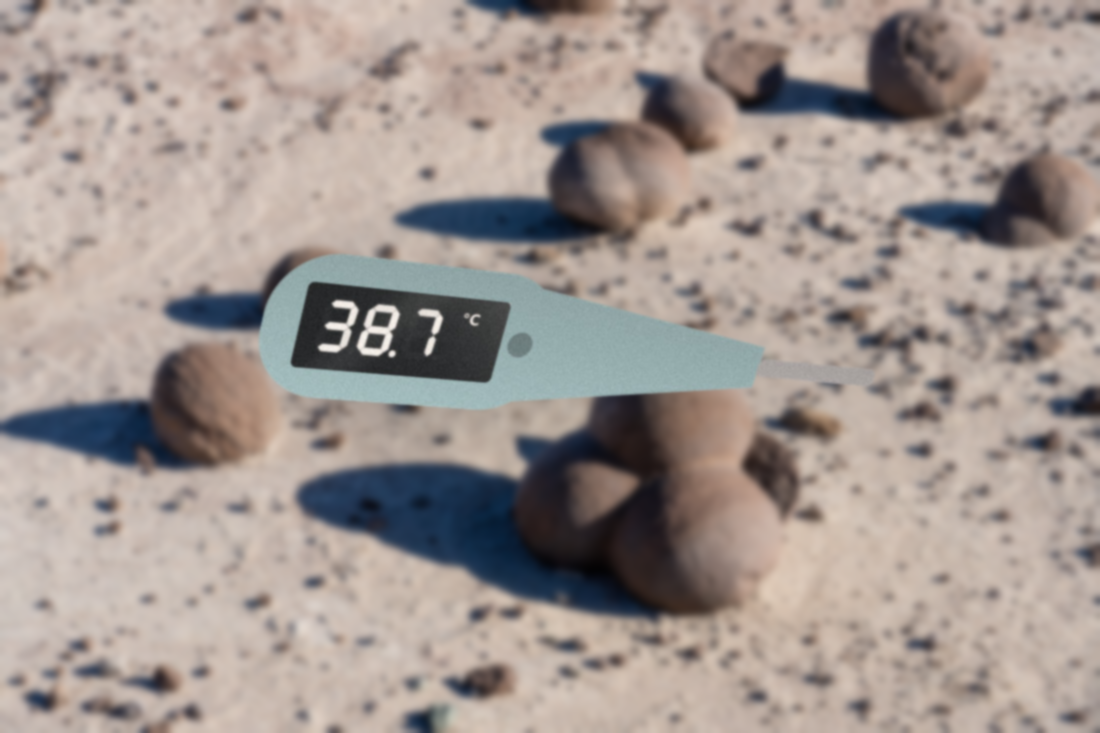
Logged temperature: 38.7 °C
